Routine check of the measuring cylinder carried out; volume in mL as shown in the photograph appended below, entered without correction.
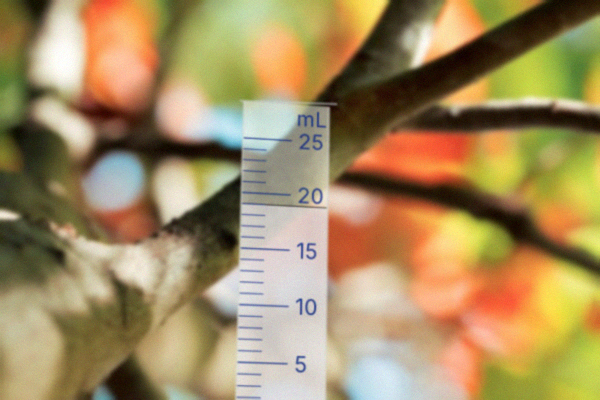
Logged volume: 19 mL
